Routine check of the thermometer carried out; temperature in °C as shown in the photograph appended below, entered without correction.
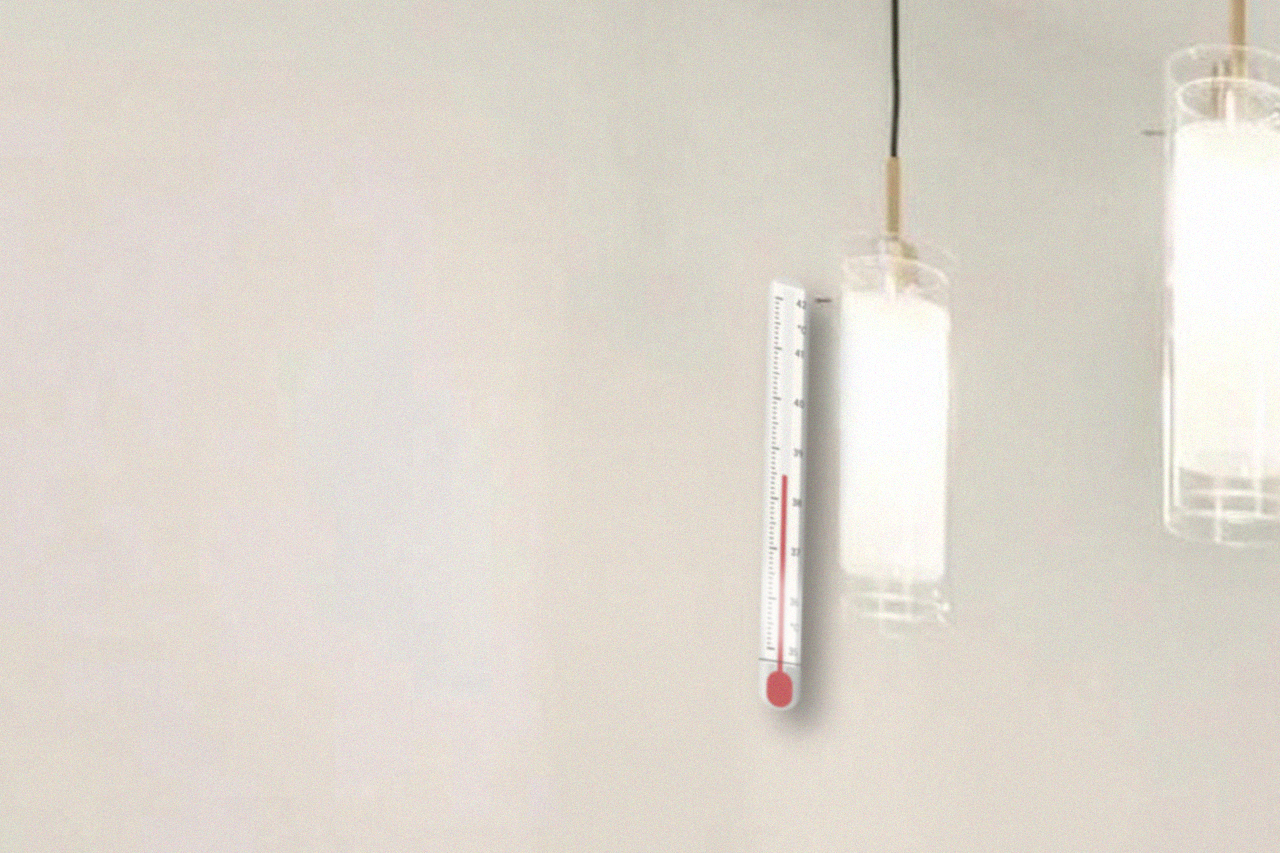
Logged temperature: 38.5 °C
